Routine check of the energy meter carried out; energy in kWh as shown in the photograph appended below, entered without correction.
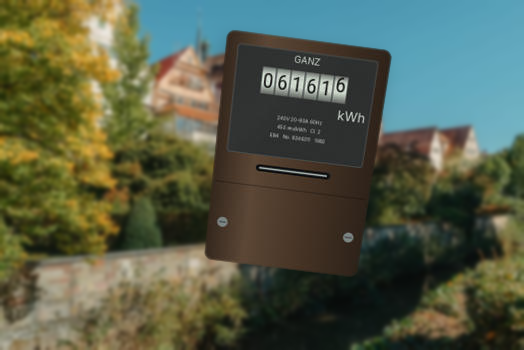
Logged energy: 61616 kWh
